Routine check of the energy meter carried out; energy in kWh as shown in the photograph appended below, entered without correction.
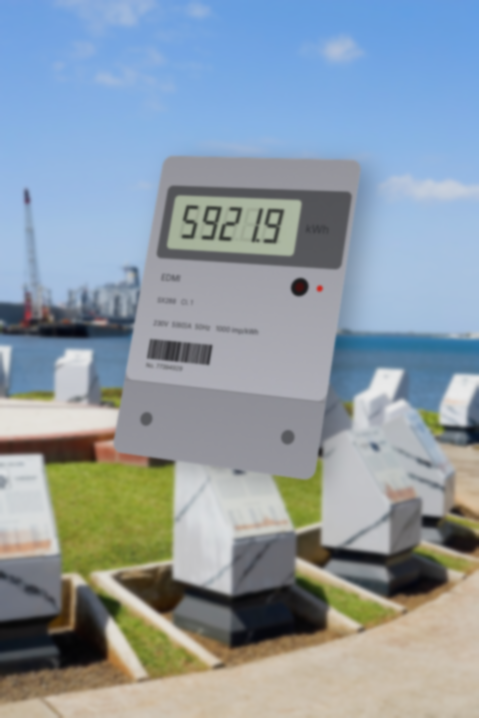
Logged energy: 5921.9 kWh
